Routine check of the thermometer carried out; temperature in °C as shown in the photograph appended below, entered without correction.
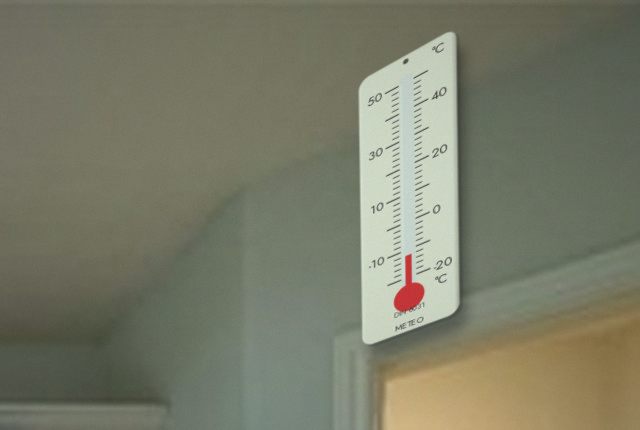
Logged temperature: -12 °C
